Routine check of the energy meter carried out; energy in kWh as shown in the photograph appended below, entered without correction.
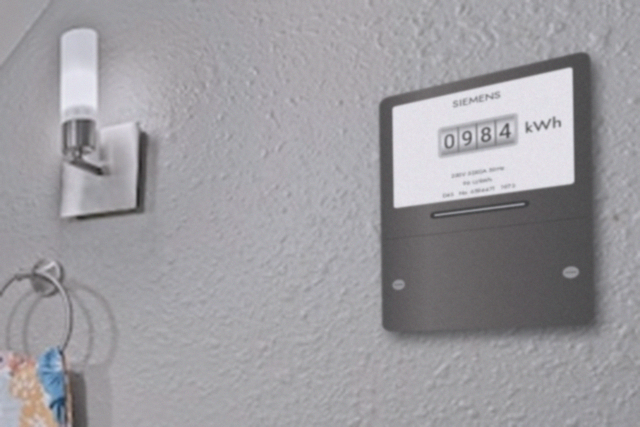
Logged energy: 984 kWh
